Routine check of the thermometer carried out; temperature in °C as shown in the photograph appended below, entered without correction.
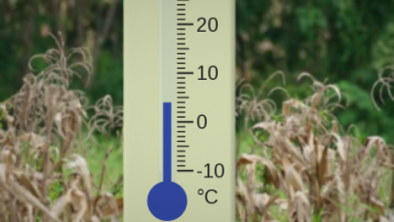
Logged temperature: 4 °C
